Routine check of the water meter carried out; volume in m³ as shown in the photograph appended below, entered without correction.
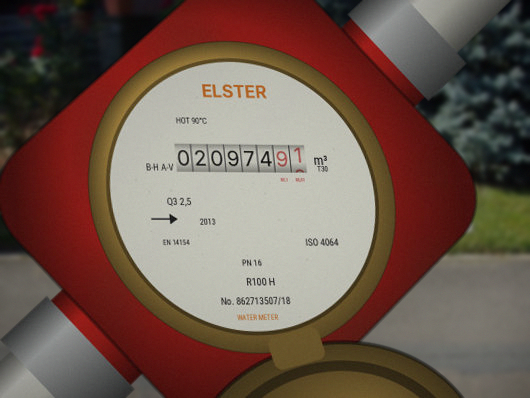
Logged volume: 20974.91 m³
